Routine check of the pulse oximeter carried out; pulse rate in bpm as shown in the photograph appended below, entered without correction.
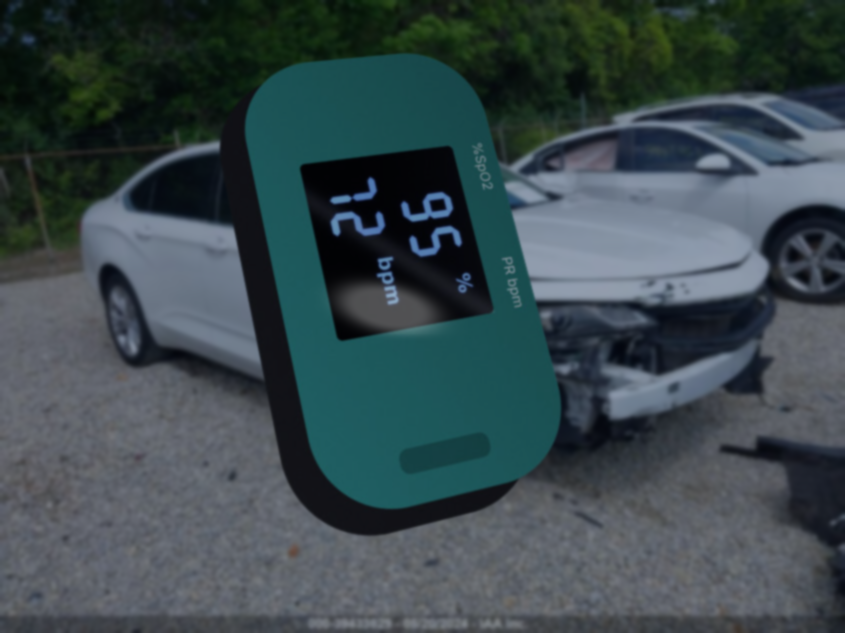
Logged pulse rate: 72 bpm
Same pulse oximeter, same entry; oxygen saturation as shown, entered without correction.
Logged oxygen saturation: 95 %
